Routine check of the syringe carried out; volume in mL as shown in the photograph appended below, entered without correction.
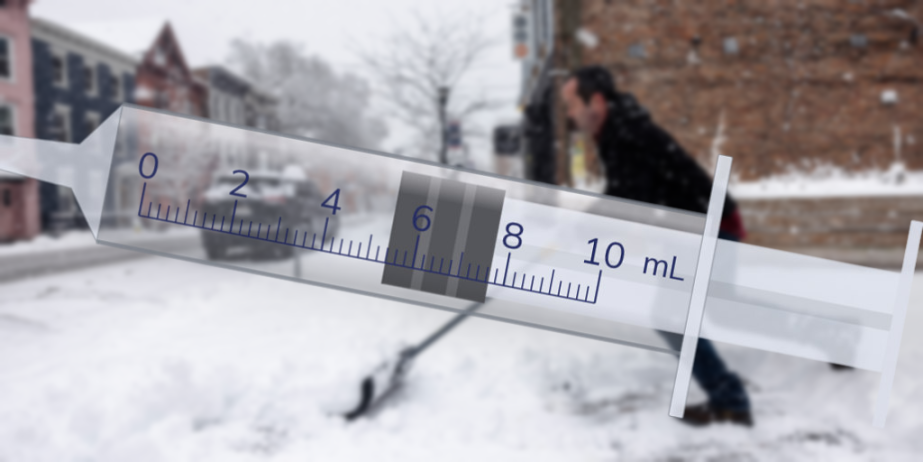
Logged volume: 5.4 mL
